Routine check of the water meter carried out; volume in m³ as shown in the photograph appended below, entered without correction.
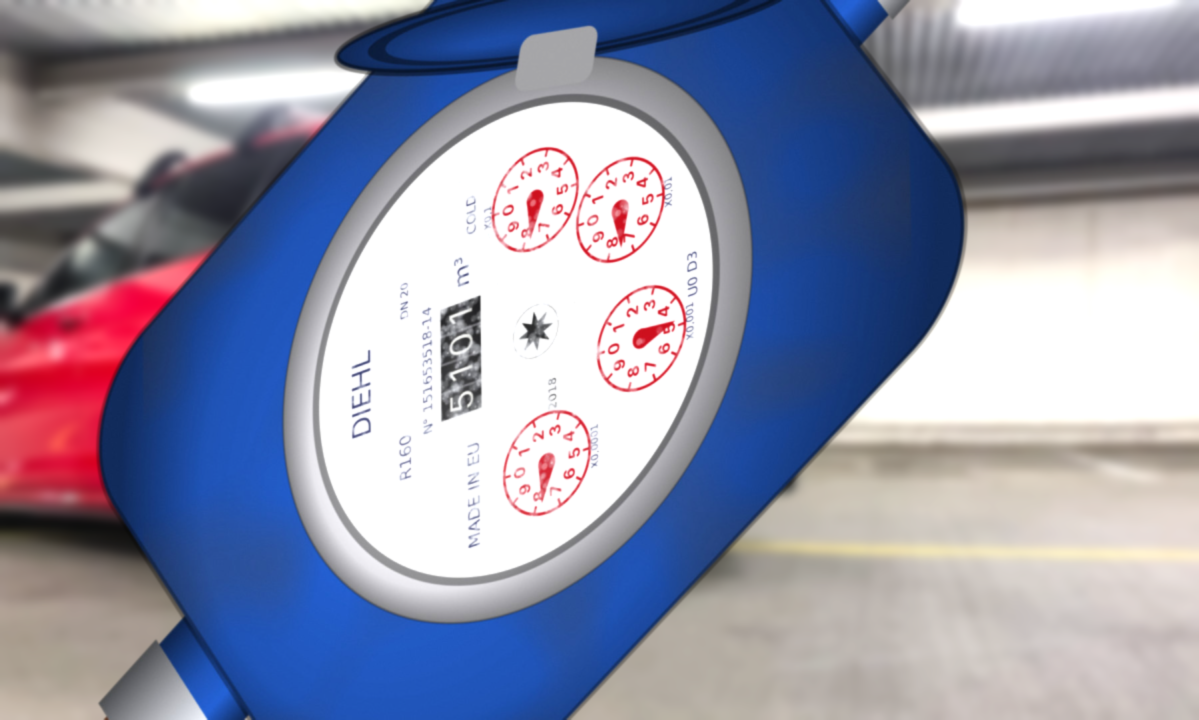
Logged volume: 5101.7747 m³
